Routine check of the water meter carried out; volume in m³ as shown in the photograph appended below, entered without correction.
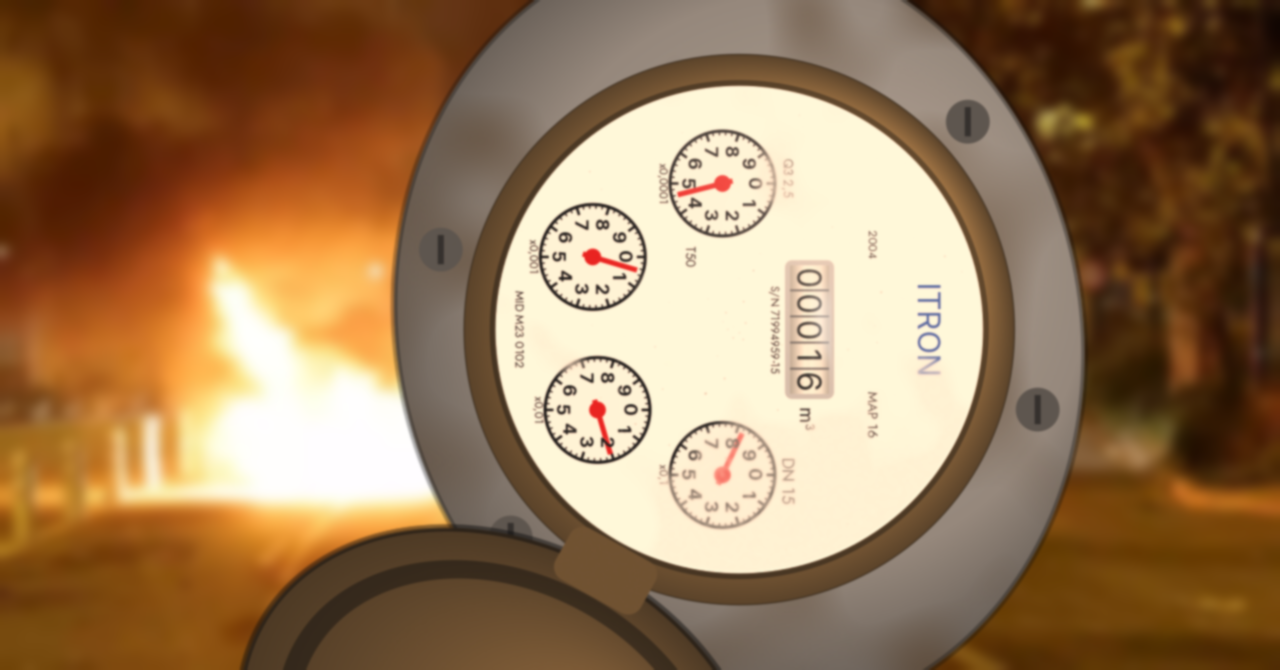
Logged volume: 16.8204 m³
